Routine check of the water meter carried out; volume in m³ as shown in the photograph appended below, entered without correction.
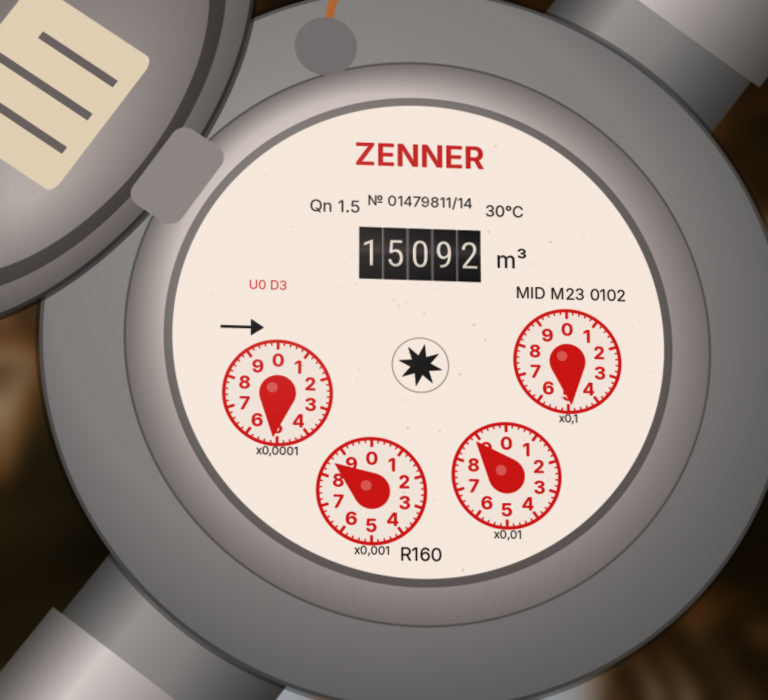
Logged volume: 15092.4885 m³
